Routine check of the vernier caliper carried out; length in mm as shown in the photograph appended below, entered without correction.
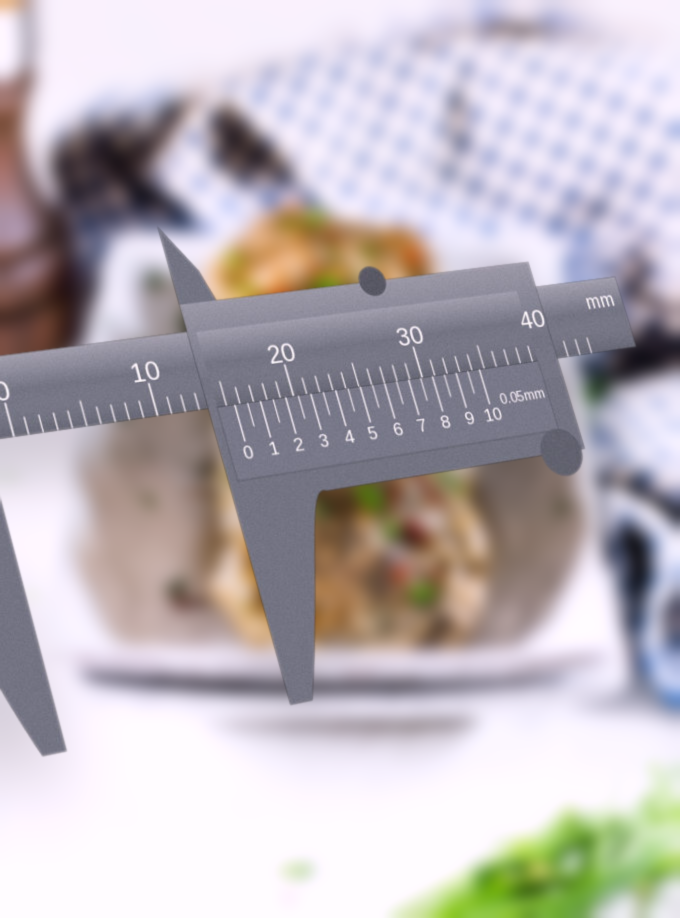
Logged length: 15.6 mm
